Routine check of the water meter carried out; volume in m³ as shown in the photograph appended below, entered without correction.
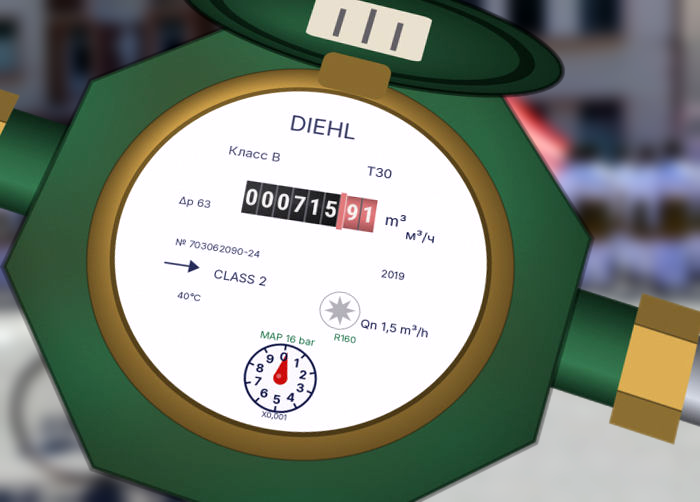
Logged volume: 715.910 m³
